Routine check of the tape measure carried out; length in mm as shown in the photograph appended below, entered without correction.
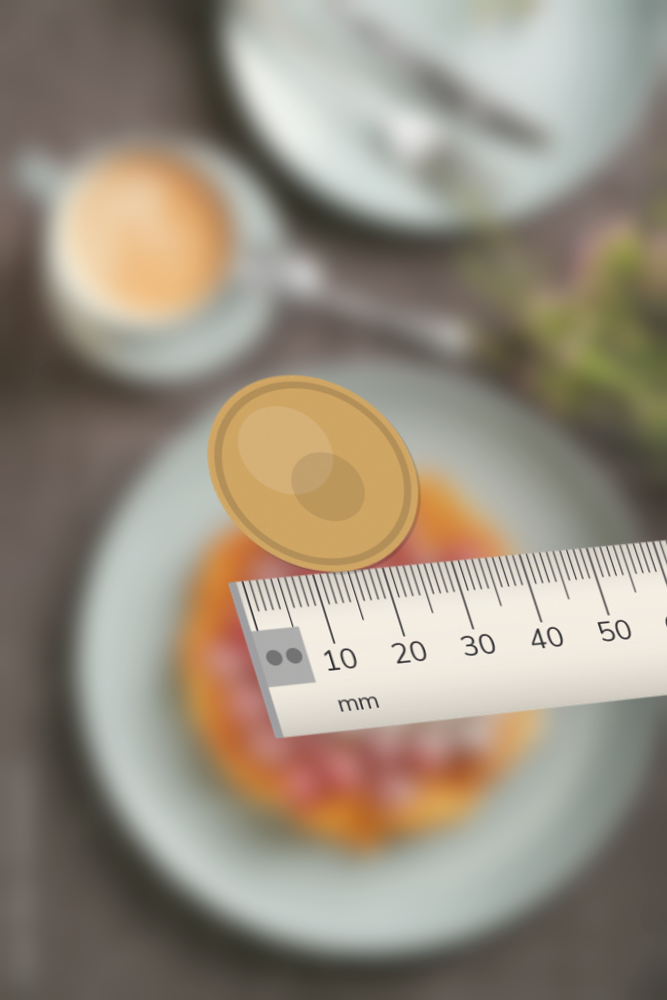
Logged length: 29 mm
